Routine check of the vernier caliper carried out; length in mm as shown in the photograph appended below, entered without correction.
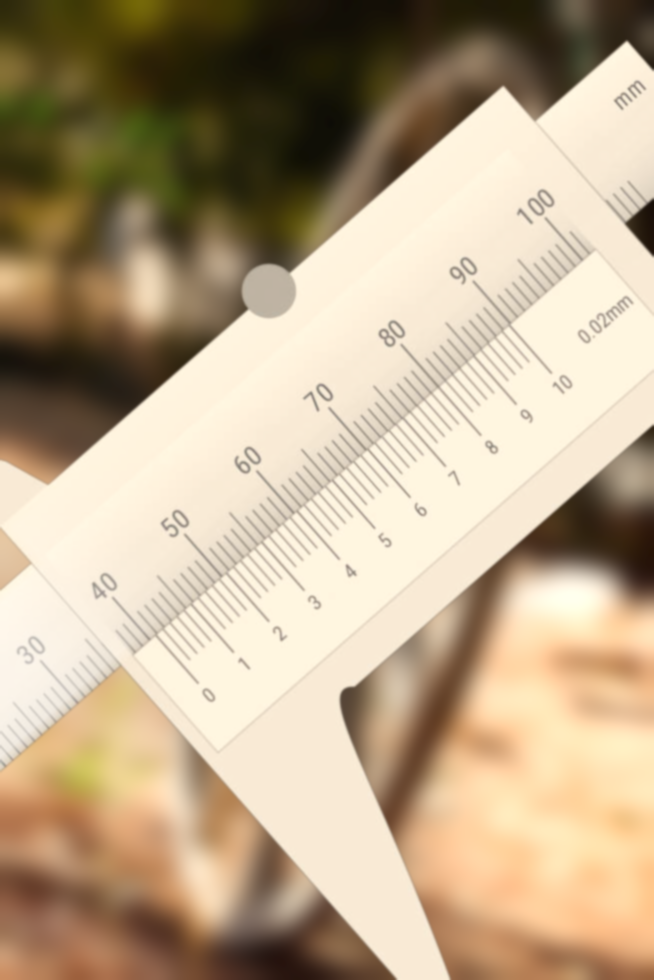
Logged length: 40.8 mm
